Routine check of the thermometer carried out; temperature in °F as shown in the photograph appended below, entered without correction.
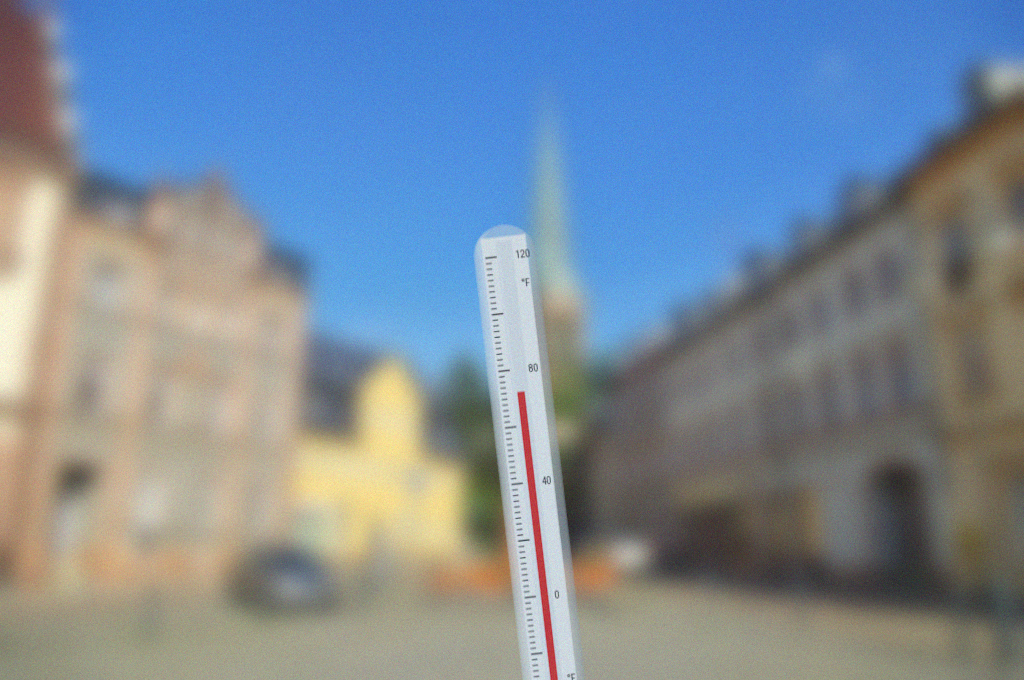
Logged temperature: 72 °F
